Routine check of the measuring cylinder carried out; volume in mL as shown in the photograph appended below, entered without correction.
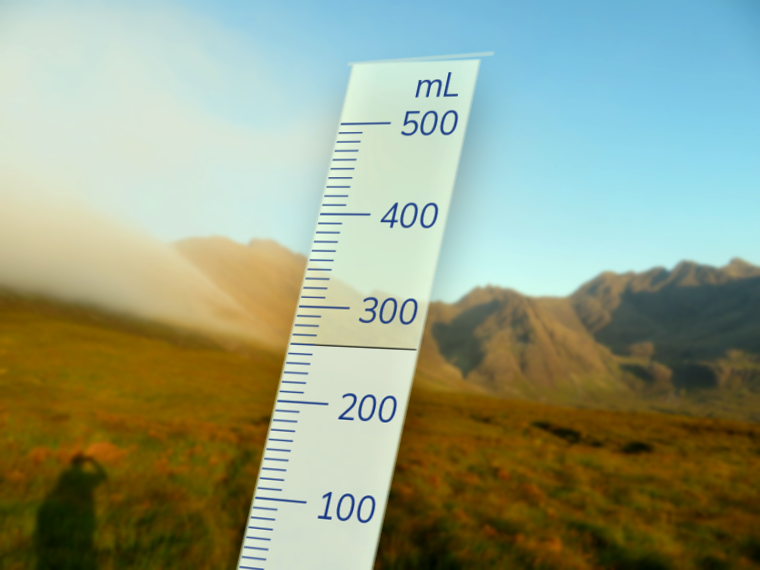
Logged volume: 260 mL
